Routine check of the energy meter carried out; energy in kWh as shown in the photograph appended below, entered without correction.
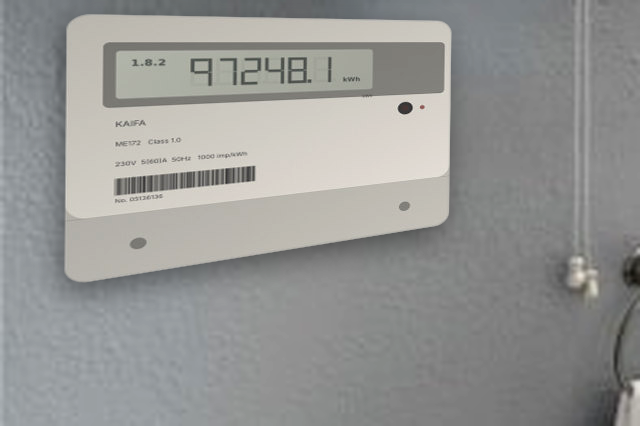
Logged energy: 97248.1 kWh
